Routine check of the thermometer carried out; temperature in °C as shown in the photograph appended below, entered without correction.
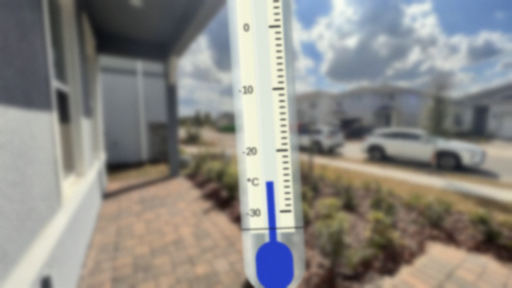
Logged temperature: -25 °C
